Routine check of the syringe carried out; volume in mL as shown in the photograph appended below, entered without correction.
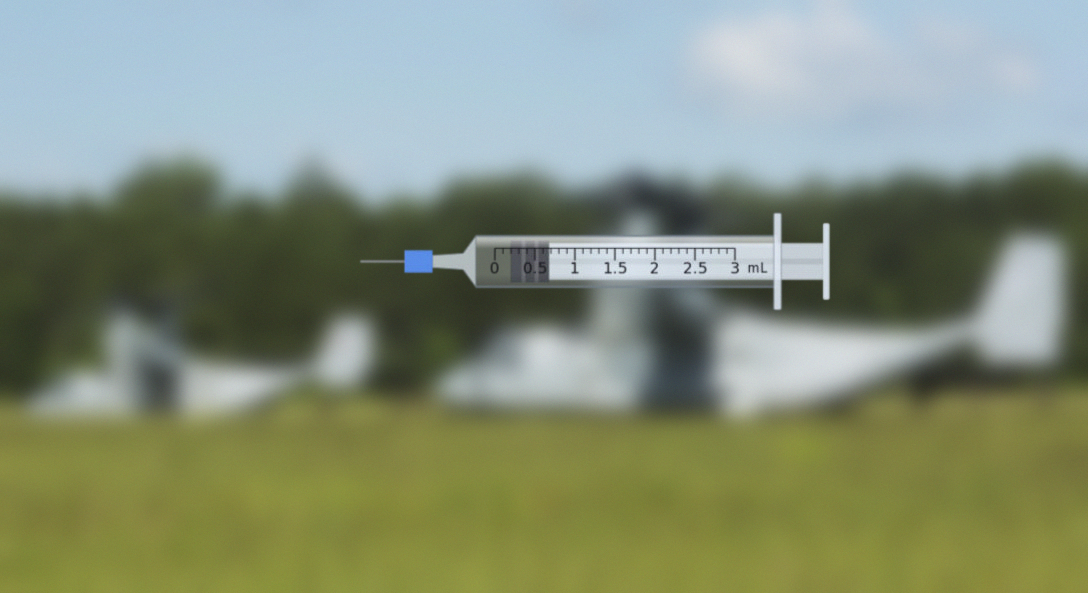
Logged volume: 0.2 mL
